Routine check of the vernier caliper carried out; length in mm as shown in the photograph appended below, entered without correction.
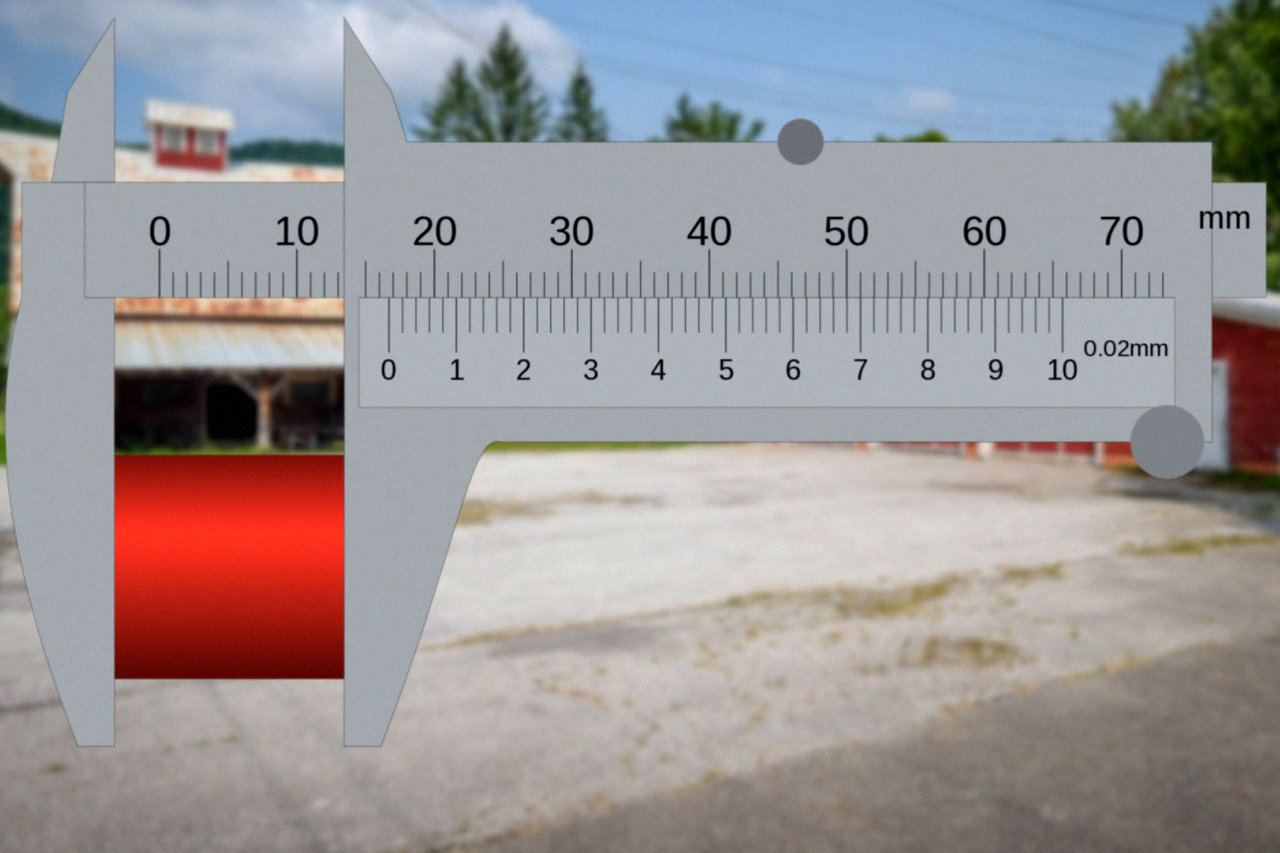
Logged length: 16.7 mm
